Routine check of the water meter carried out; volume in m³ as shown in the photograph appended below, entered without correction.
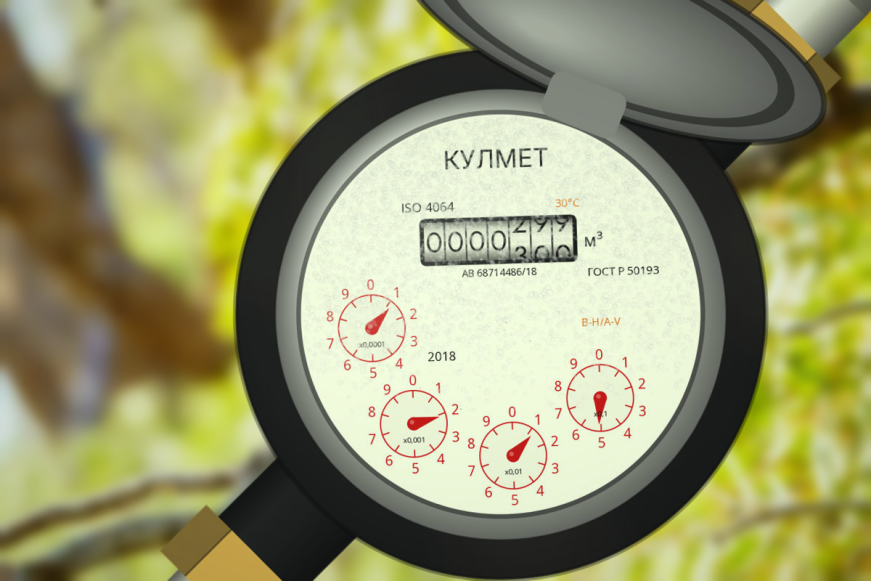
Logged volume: 299.5121 m³
